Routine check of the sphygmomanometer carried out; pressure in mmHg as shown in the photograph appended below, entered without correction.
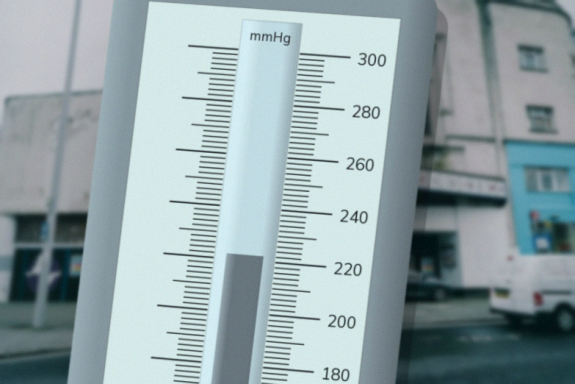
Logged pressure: 222 mmHg
